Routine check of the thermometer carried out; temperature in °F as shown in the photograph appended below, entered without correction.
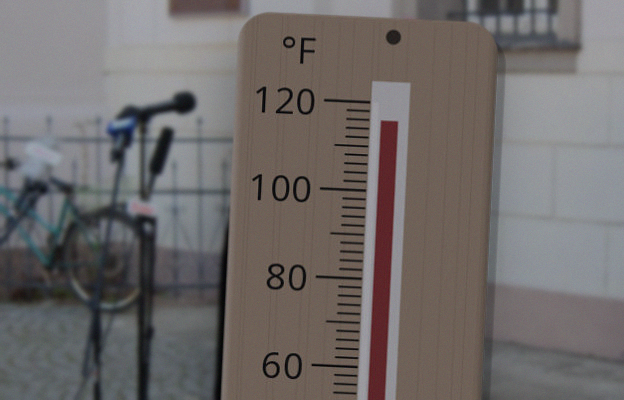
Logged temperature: 116 °F
